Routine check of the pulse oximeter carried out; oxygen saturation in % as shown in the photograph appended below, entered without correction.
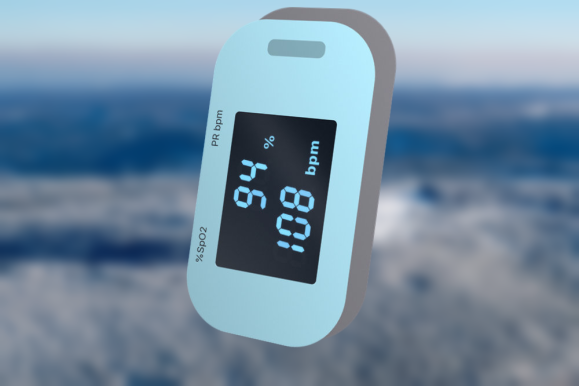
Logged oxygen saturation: 94 %
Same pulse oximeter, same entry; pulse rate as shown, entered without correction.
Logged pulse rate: 108 bpm
